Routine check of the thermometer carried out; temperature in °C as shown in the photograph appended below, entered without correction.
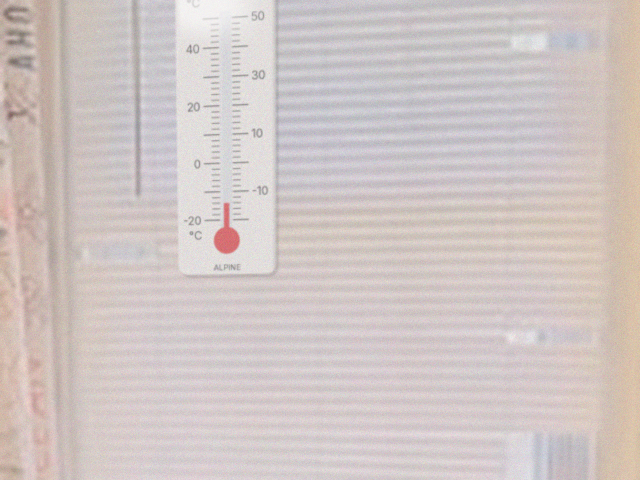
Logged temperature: -14 °C
